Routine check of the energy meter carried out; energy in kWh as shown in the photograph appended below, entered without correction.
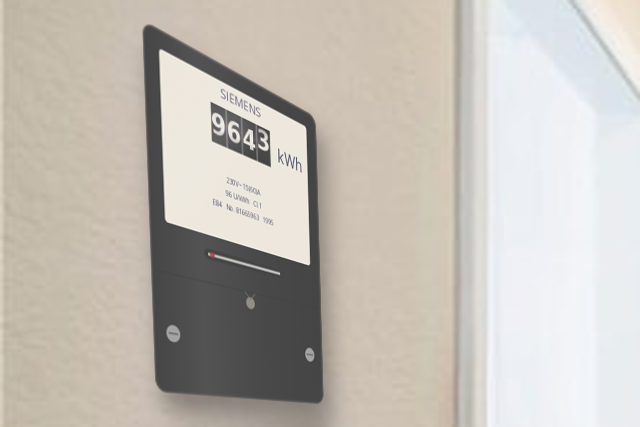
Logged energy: 9643 kWh
